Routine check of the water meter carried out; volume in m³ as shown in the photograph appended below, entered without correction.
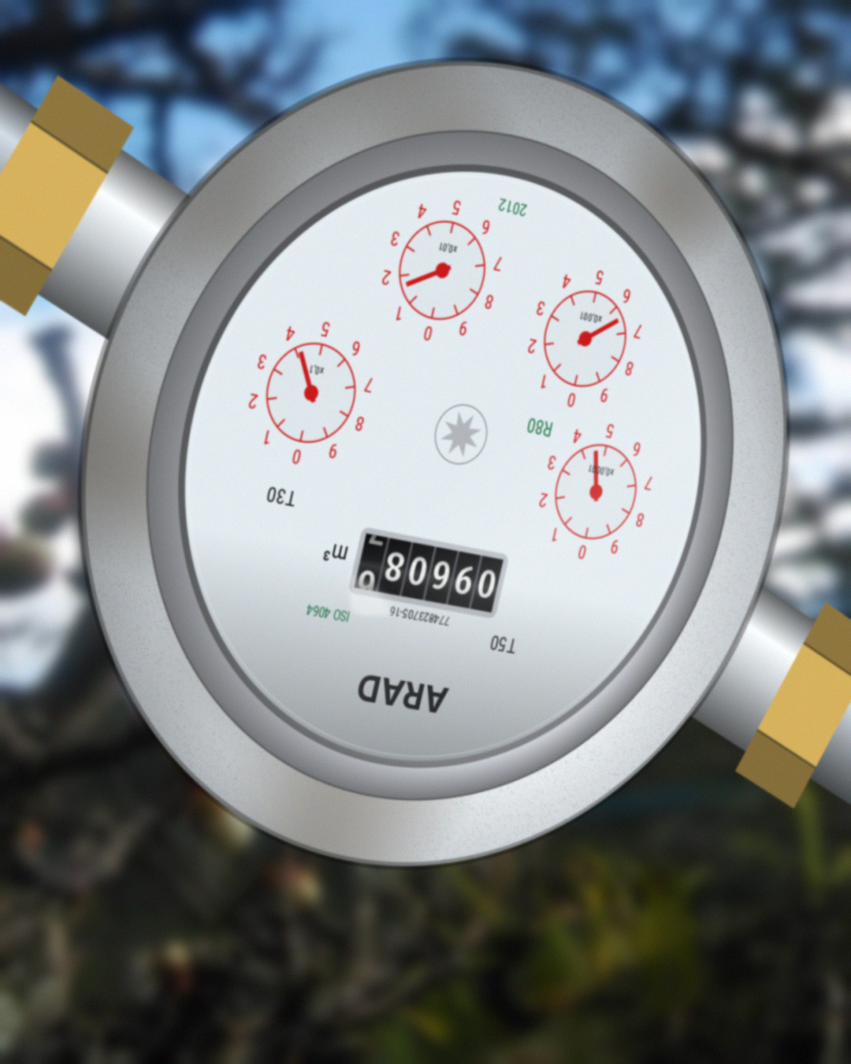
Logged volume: 96086.4164 m³
